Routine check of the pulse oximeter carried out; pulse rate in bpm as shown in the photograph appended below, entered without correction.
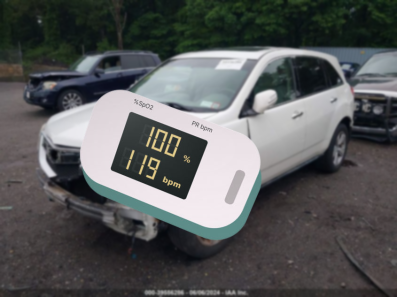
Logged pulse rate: 119 bpm
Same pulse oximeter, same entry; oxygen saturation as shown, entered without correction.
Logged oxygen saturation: 100 %
